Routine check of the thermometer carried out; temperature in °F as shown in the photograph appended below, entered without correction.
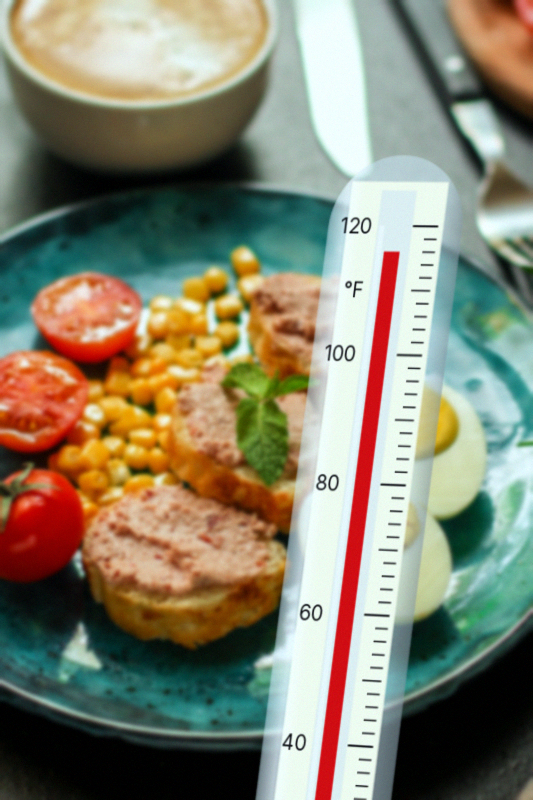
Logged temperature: 116 °F
